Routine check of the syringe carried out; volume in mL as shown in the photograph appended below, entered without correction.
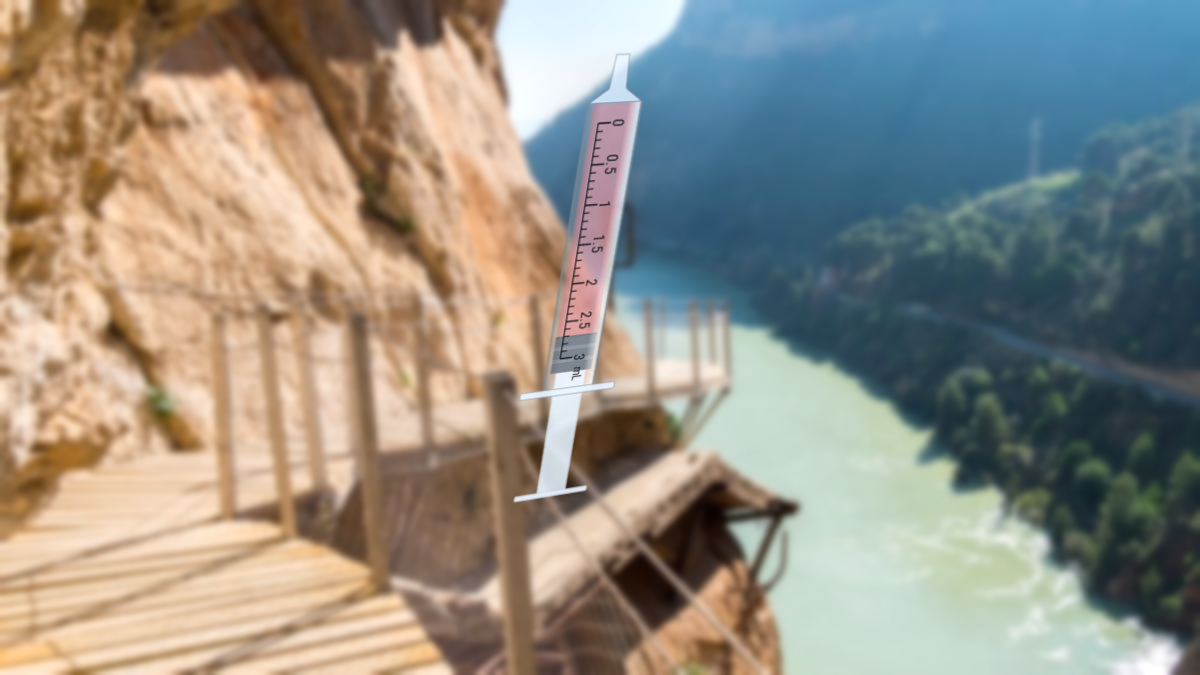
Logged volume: 2.7 mL
